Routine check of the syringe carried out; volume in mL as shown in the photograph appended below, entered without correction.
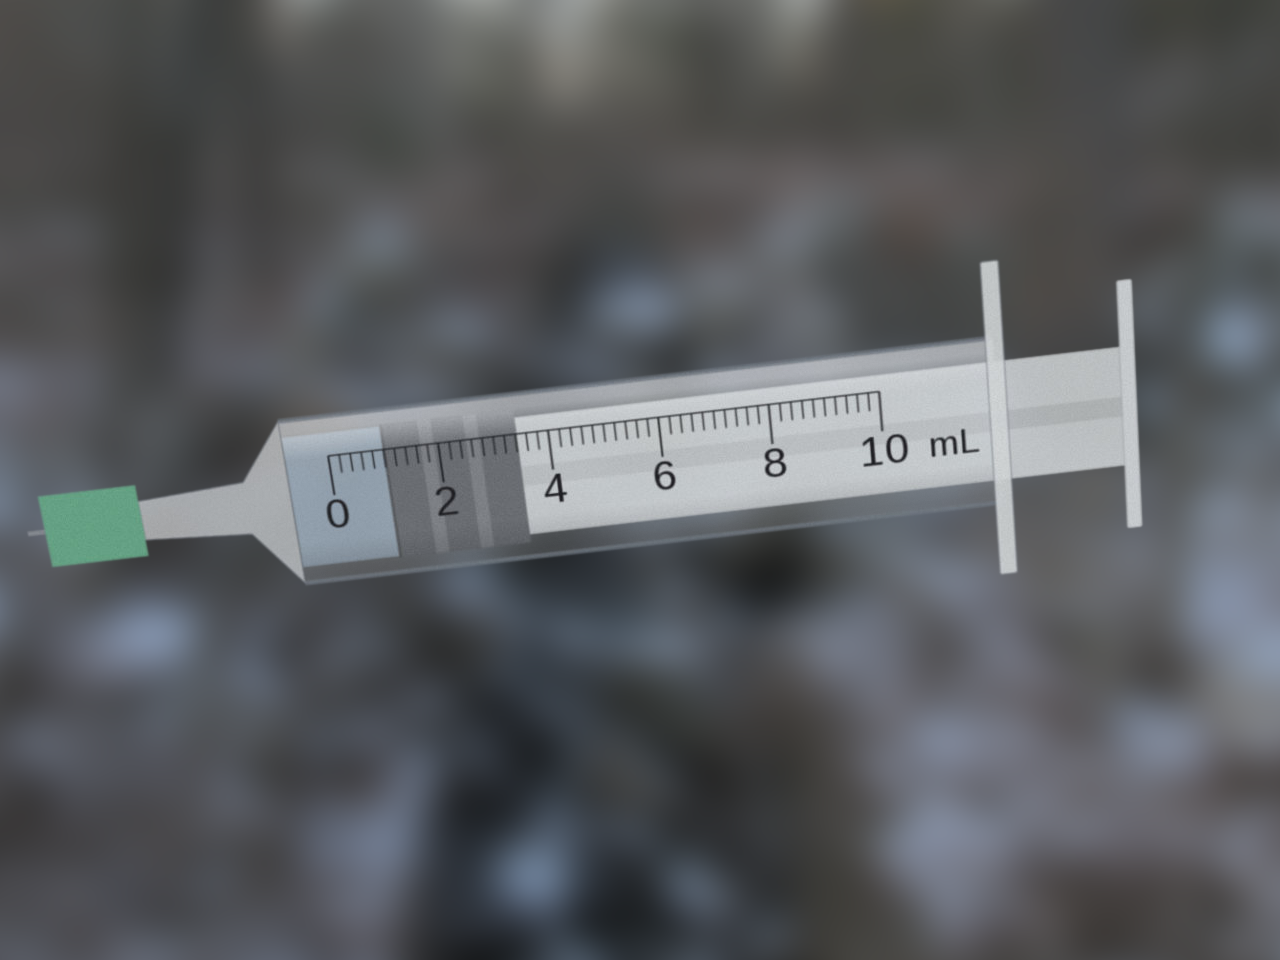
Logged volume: 1 mL
